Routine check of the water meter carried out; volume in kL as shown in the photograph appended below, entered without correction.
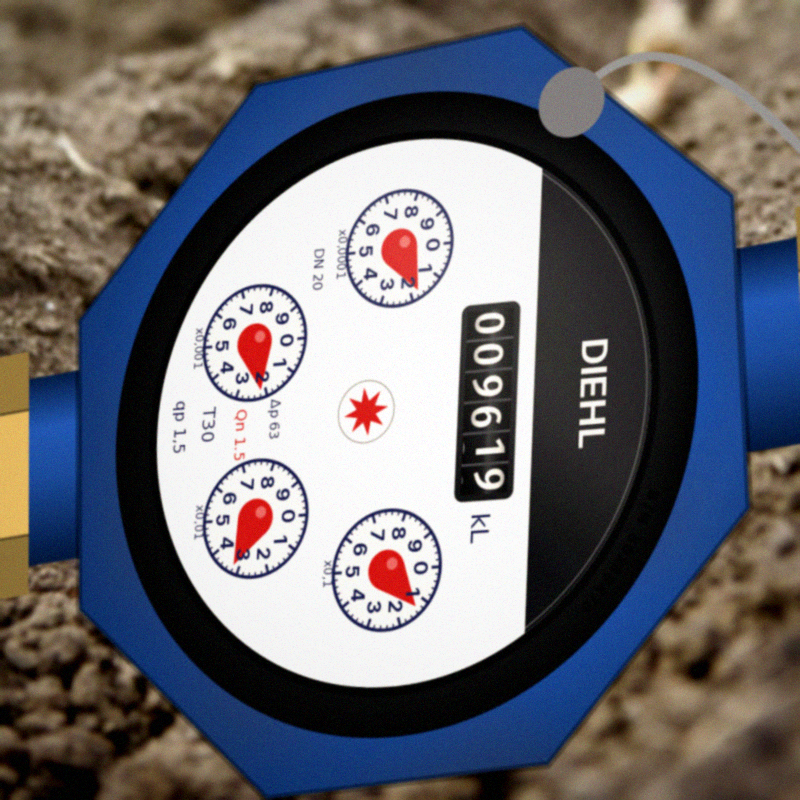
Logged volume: 9619.1321 kL
